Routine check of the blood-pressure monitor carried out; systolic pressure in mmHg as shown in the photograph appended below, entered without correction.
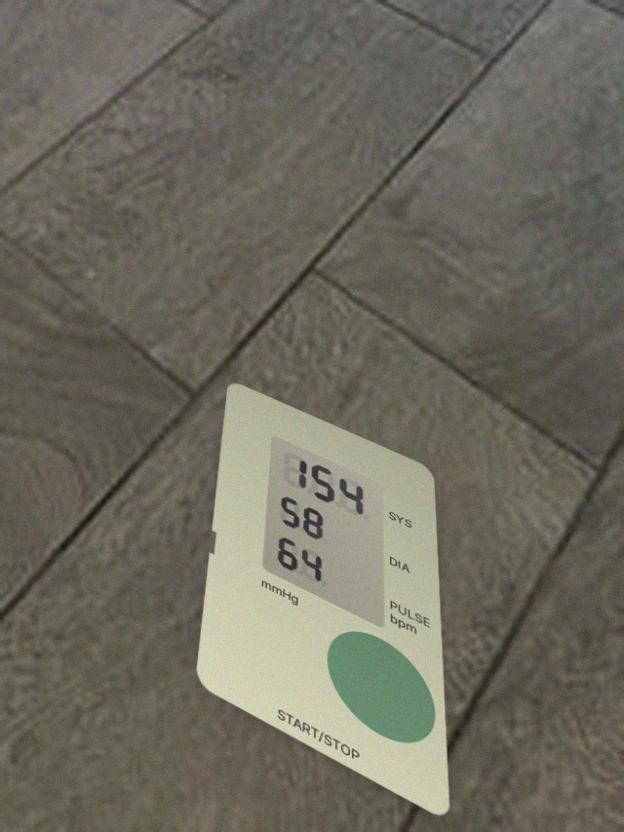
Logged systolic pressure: 154 mmHg
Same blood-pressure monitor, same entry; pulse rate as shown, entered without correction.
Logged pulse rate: 64 bpm
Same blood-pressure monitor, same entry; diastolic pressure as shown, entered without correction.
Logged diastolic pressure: 58 mmHg
